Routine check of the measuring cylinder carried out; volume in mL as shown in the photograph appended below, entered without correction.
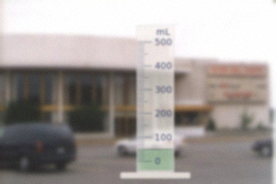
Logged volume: 50 mL
